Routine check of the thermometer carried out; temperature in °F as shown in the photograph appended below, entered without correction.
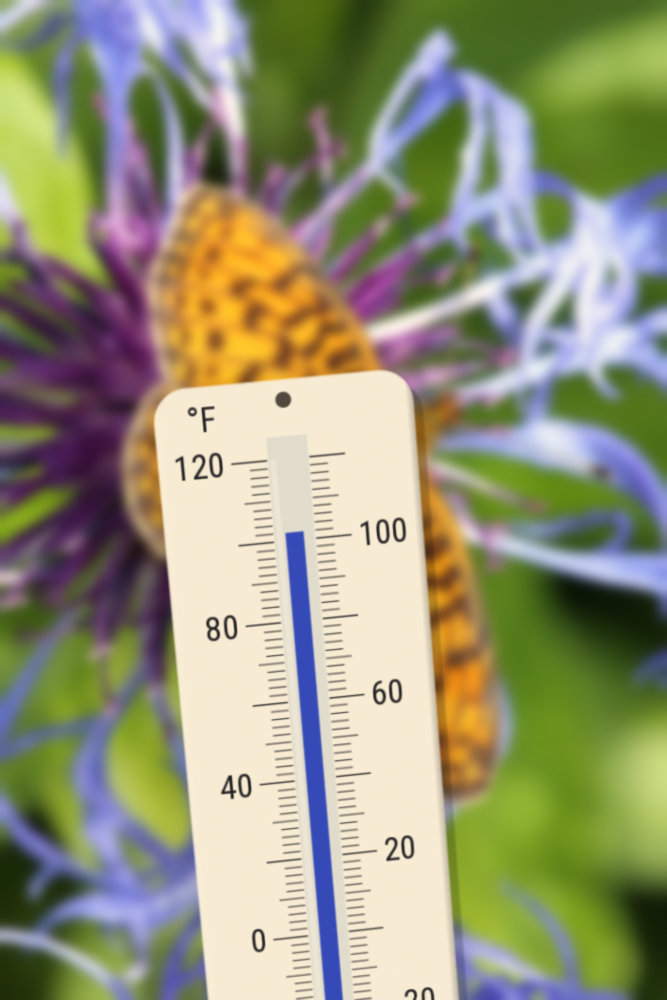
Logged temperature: 102 °F
